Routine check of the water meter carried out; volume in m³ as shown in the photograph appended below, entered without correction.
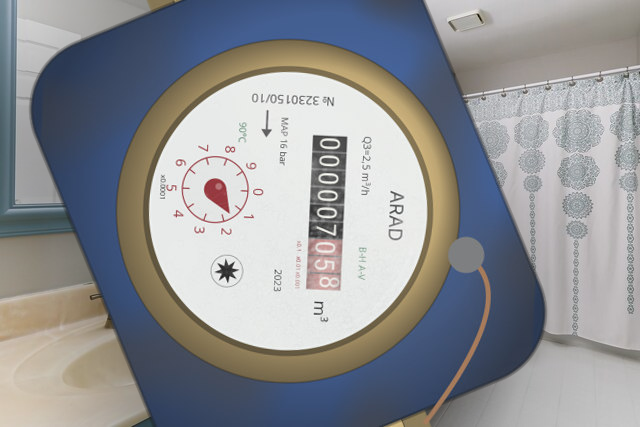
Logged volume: 7.0581 m³
